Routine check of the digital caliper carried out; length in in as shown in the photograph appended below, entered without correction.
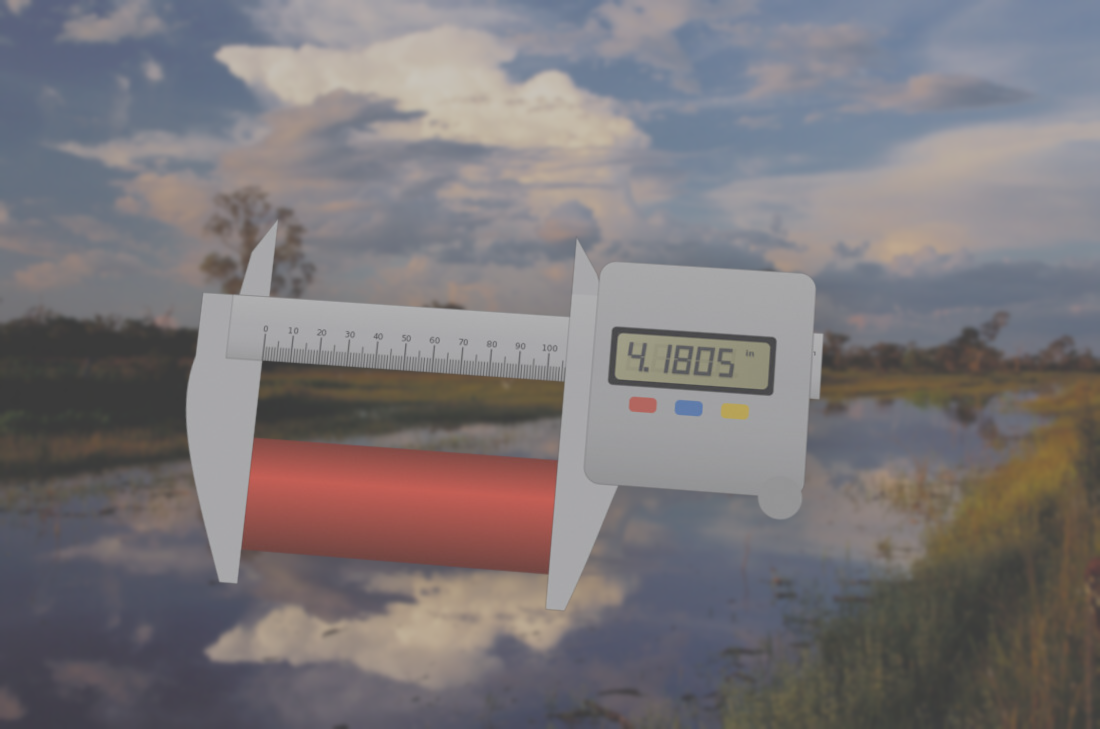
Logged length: 4.1805 in
